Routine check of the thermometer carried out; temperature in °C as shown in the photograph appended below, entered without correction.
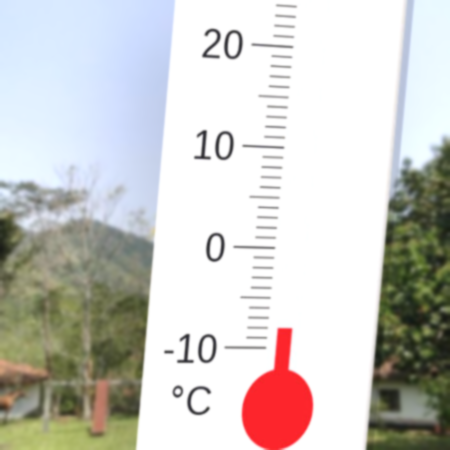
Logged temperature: -8 °C
